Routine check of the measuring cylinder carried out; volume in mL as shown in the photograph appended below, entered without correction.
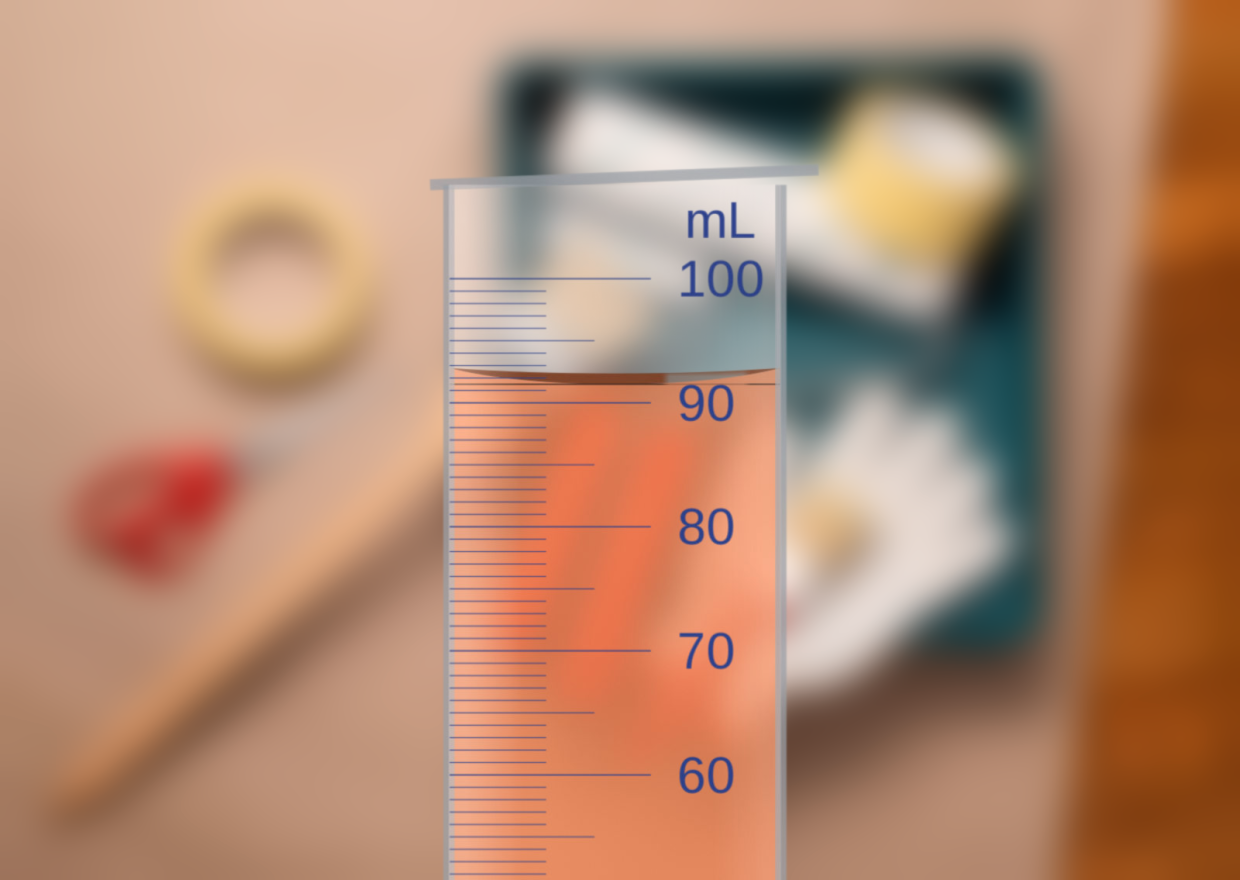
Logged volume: 91.5 mL
